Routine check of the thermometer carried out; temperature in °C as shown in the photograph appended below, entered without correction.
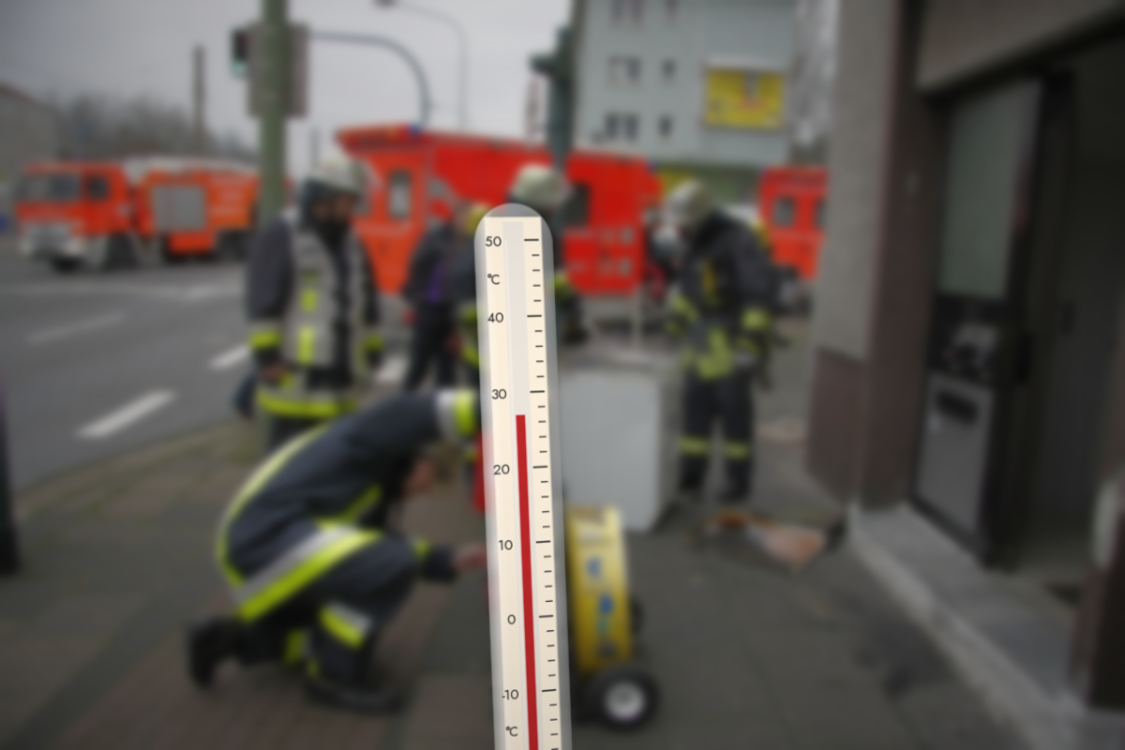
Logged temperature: 27 °C
